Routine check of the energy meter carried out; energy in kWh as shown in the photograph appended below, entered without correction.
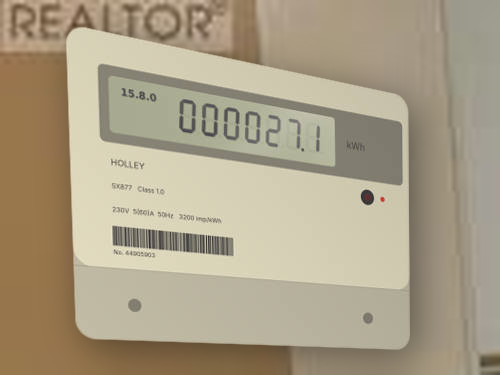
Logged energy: 27.1 kWh
